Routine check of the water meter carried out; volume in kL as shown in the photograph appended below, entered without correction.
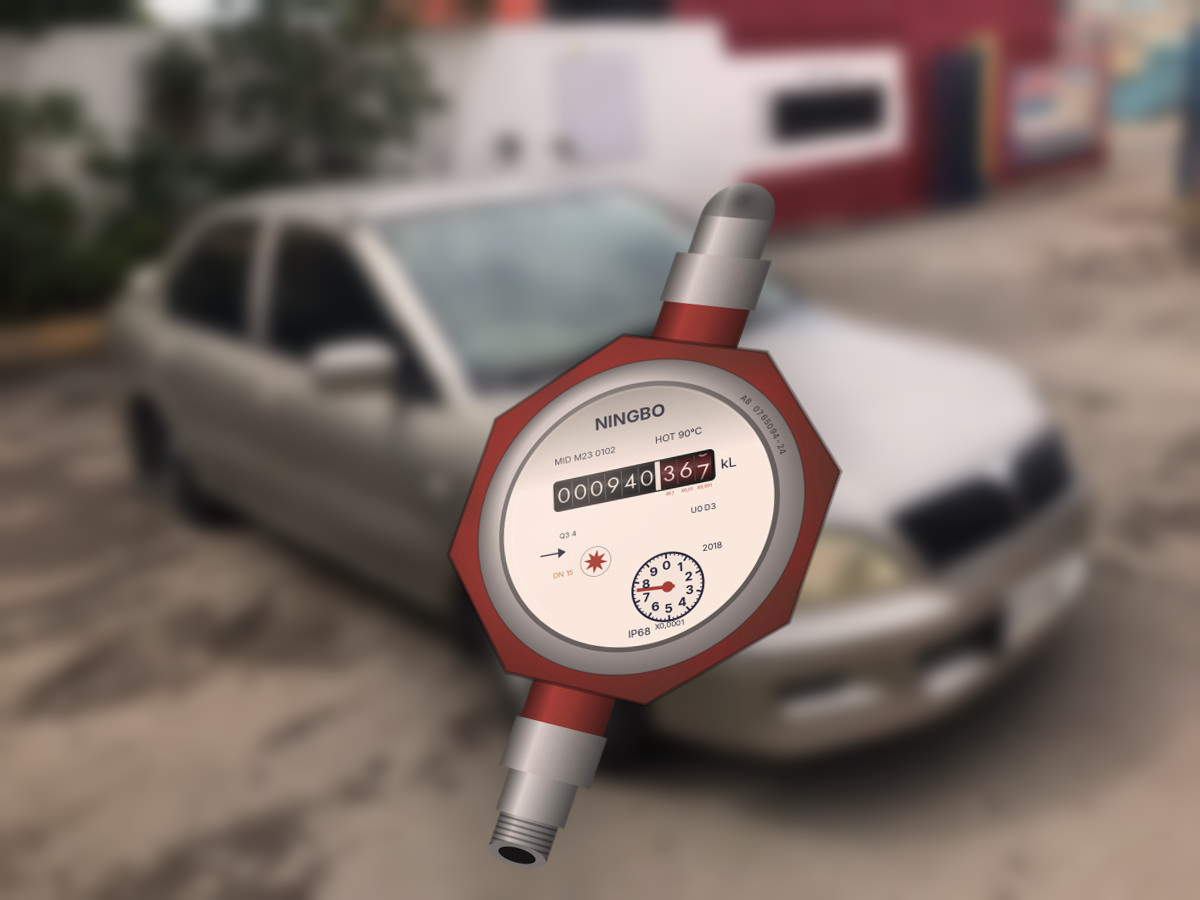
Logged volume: 940.3667 kL
